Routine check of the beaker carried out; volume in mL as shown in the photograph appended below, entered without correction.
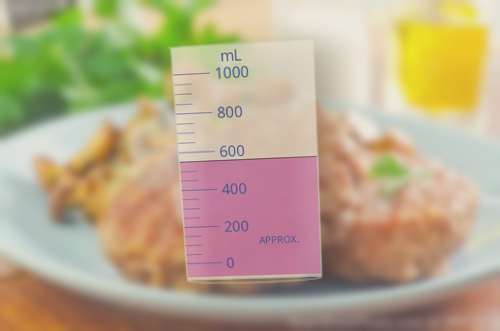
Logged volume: 550 mL
